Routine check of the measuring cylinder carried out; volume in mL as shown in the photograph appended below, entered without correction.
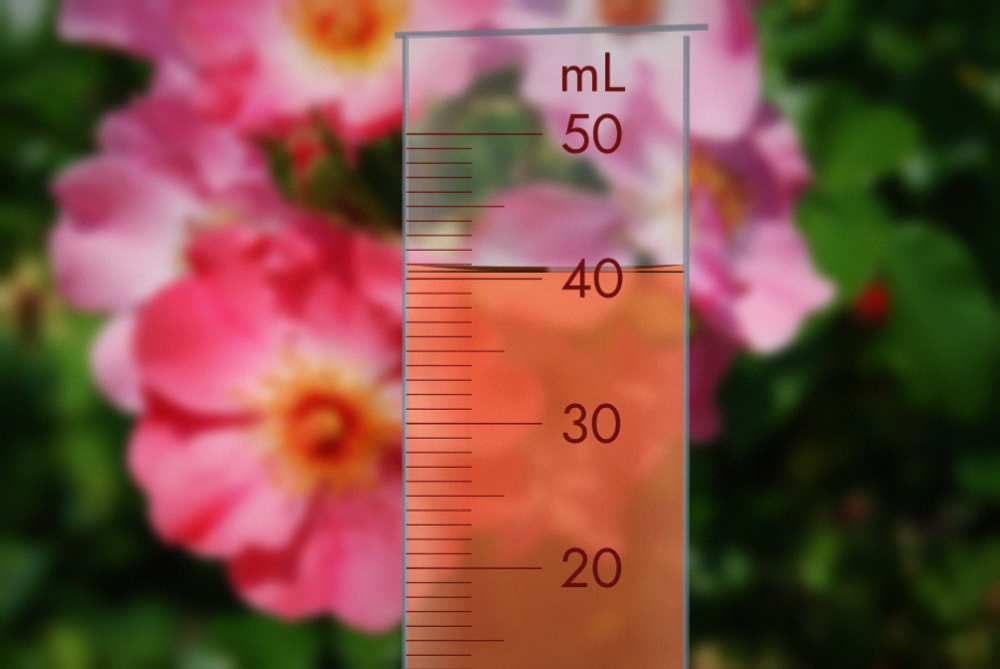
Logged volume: 40.5 mL
